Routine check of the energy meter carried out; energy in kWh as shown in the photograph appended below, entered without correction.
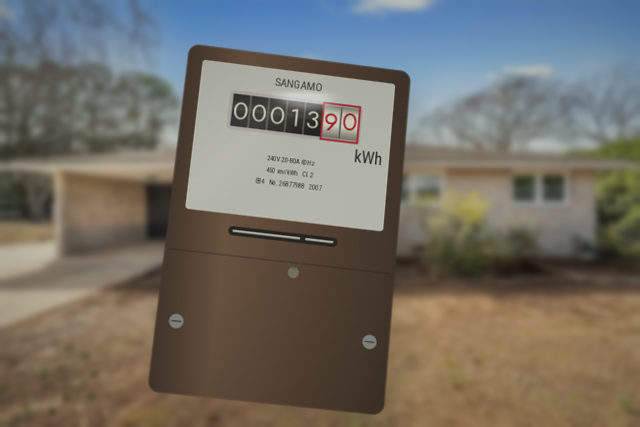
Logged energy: 13.90 kWh
